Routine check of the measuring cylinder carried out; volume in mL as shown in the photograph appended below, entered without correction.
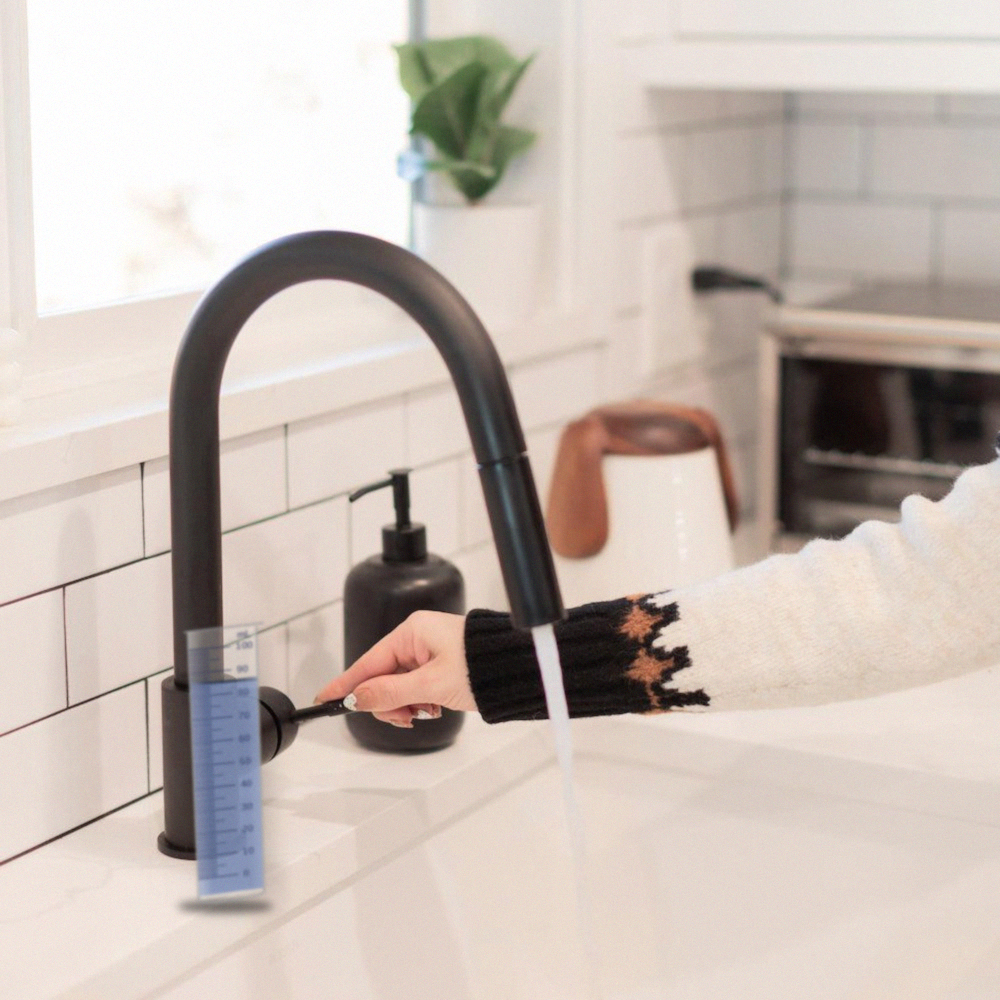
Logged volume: 85 mL
